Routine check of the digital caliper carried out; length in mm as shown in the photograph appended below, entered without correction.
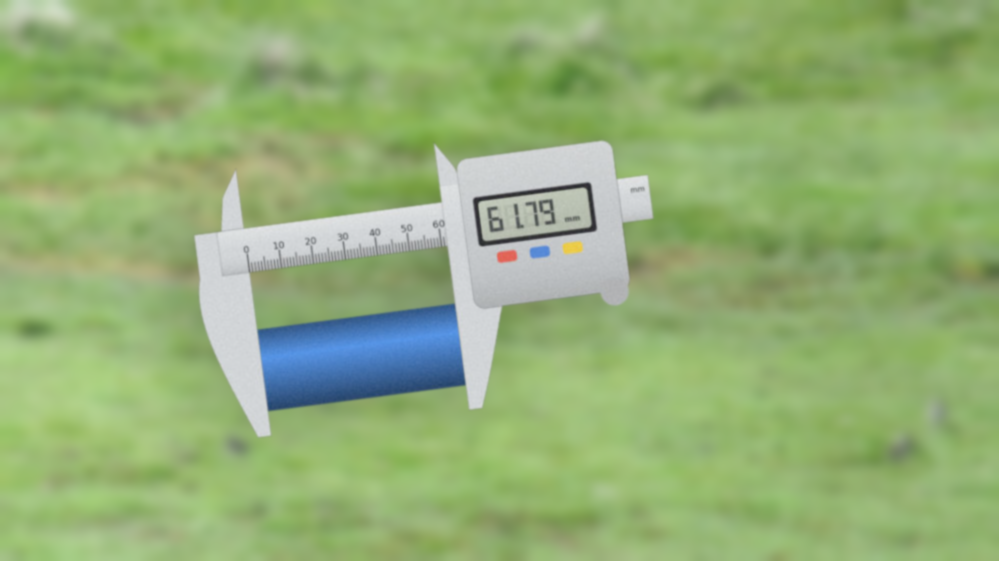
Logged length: 61.79 mm
